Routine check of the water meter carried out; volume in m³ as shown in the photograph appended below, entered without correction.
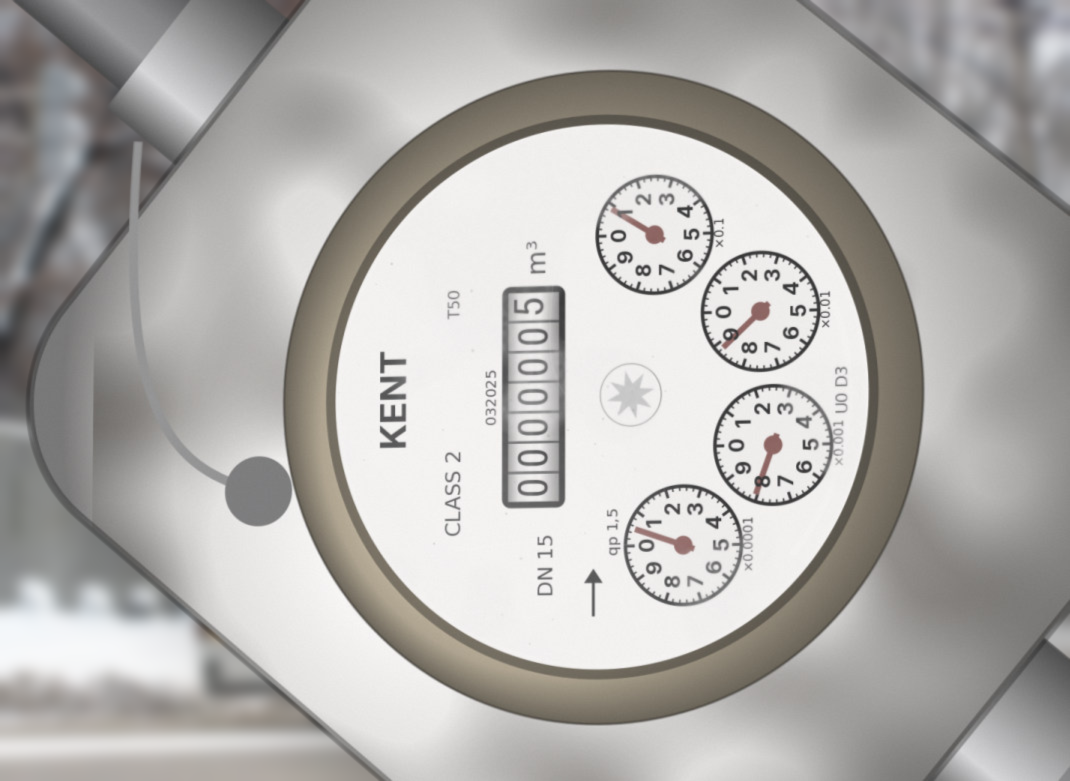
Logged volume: 5.0880 m³
